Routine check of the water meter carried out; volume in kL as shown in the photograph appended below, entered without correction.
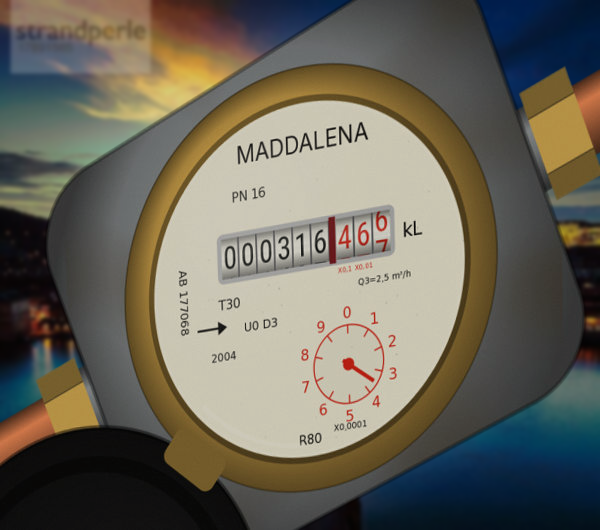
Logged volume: 316.4663 kL
